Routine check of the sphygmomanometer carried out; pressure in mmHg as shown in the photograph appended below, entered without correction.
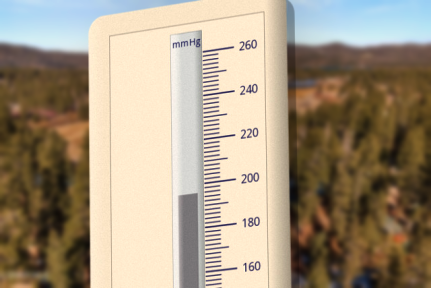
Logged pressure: 196 mmHg
